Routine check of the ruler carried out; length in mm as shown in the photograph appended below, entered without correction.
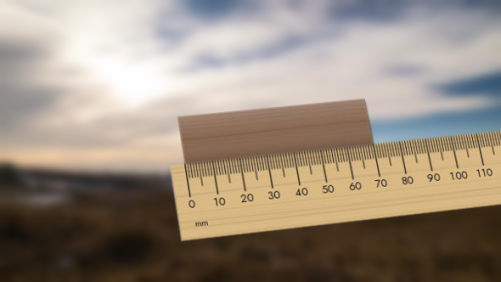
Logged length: 70 mm
